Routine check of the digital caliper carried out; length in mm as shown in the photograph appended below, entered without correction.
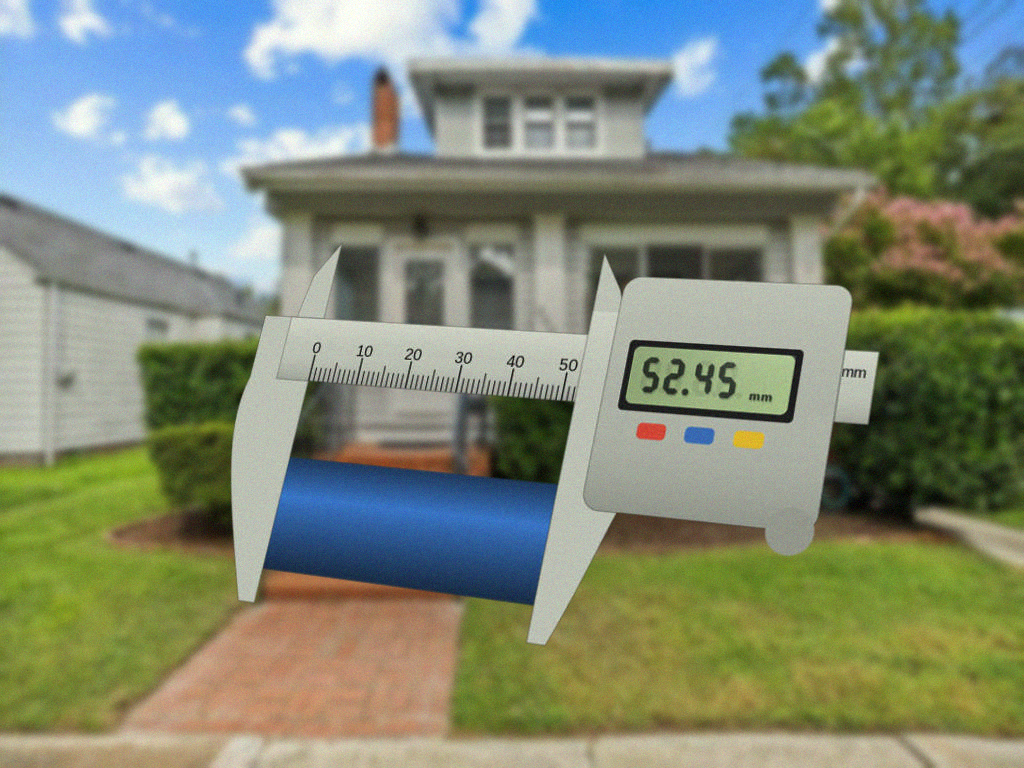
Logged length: 52.45 mm
